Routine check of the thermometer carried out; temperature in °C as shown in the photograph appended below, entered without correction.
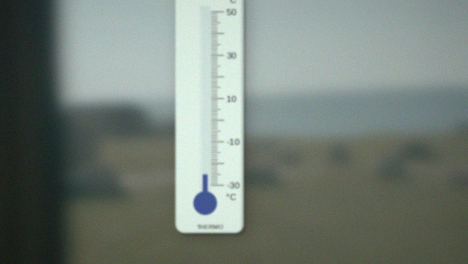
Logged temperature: -25 °C
